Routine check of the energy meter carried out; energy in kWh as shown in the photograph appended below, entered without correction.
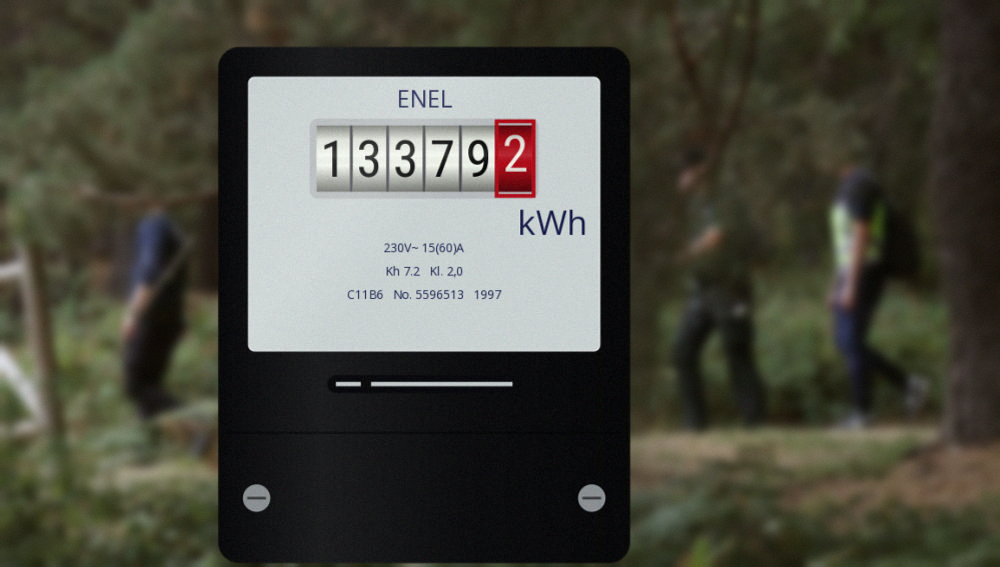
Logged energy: 13379.2 kWh
